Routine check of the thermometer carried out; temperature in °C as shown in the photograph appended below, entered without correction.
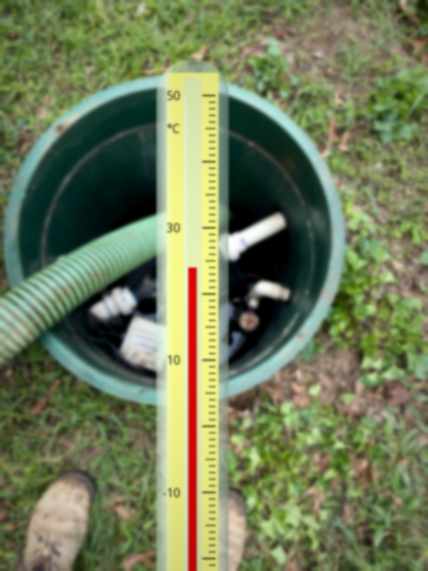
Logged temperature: 24 °C
